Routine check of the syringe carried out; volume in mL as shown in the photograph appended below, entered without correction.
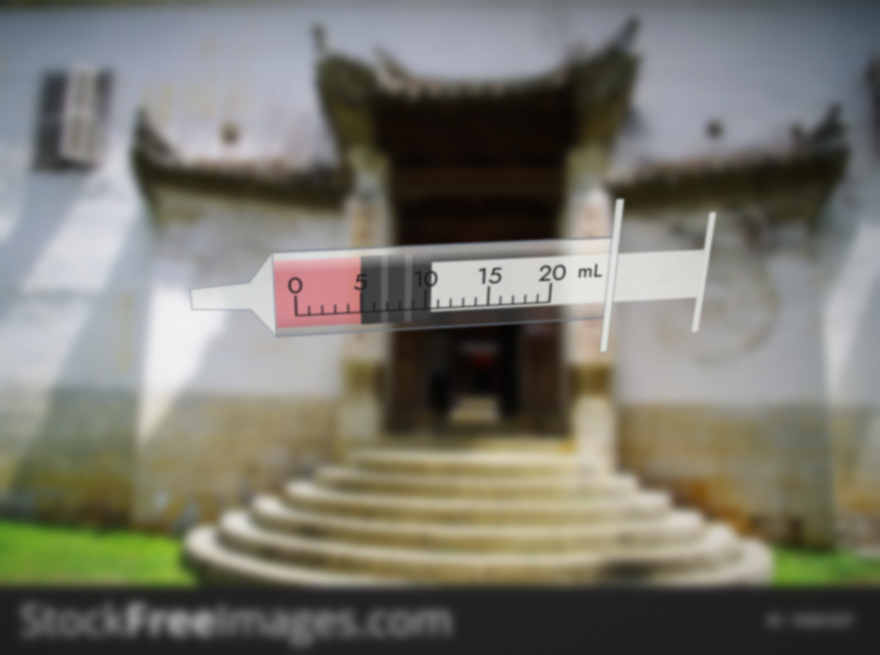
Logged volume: 5 mL
